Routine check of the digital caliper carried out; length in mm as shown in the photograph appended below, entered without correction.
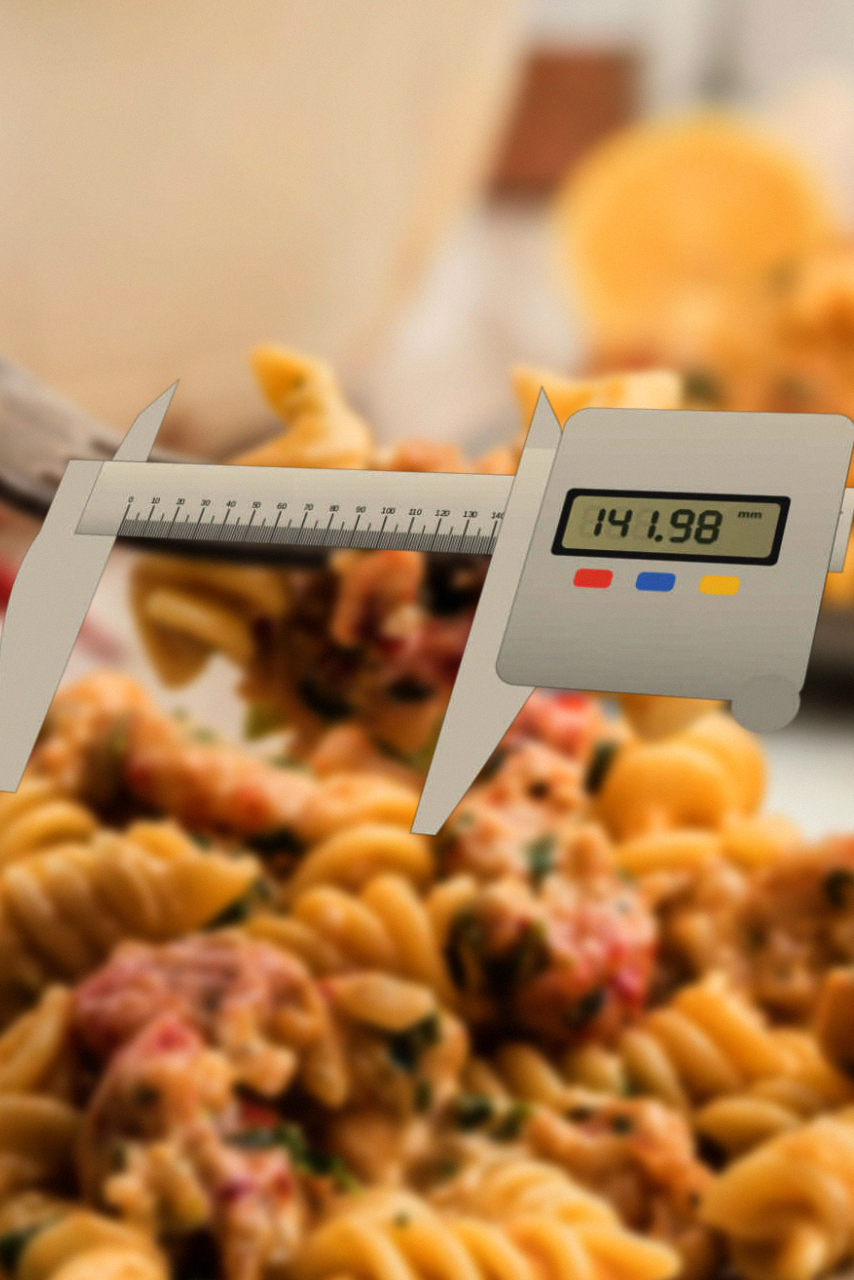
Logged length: 141.98 mm
